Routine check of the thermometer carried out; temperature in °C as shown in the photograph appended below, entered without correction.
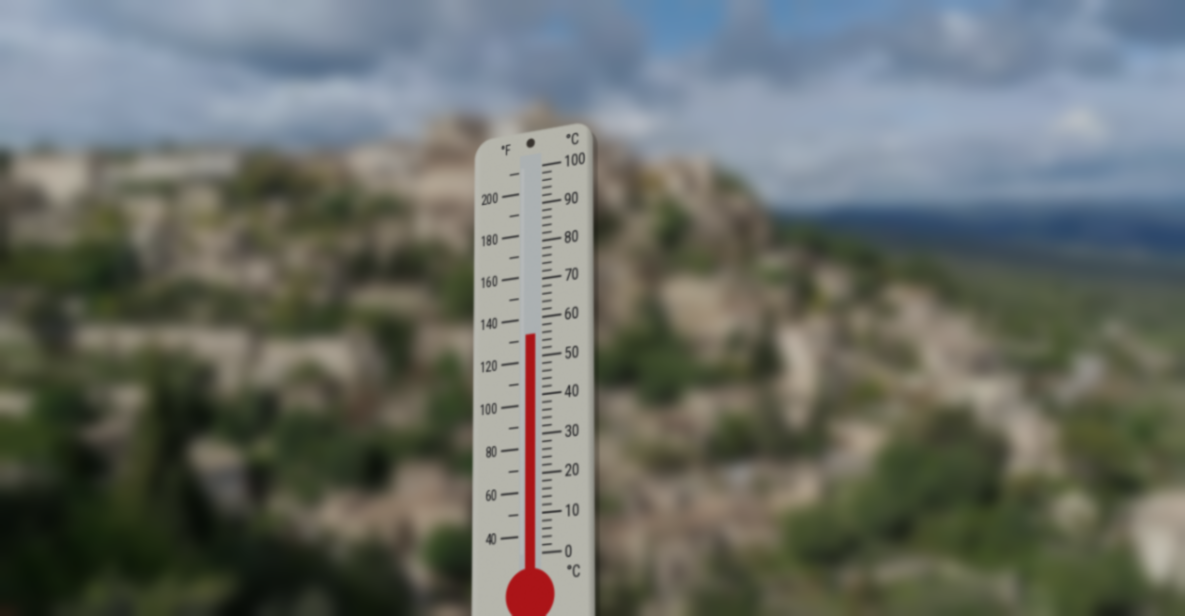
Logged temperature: 56 °C
